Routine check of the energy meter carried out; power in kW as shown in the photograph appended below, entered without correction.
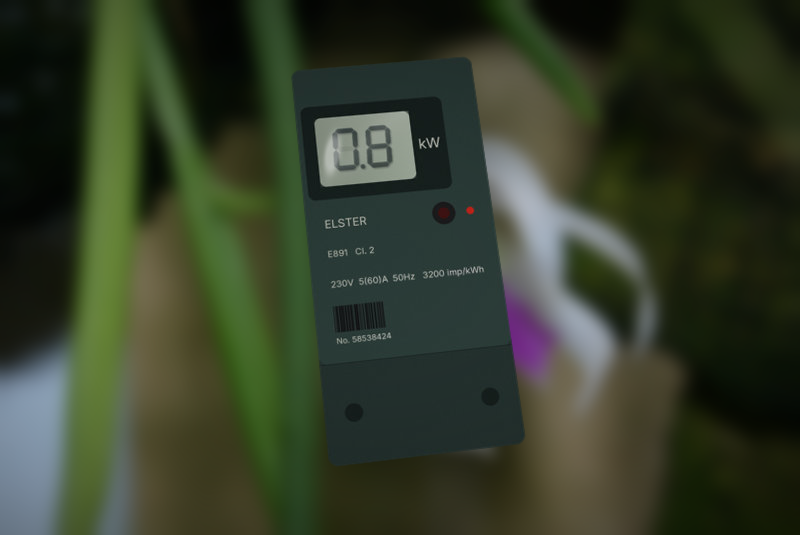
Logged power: 0.8 kW
